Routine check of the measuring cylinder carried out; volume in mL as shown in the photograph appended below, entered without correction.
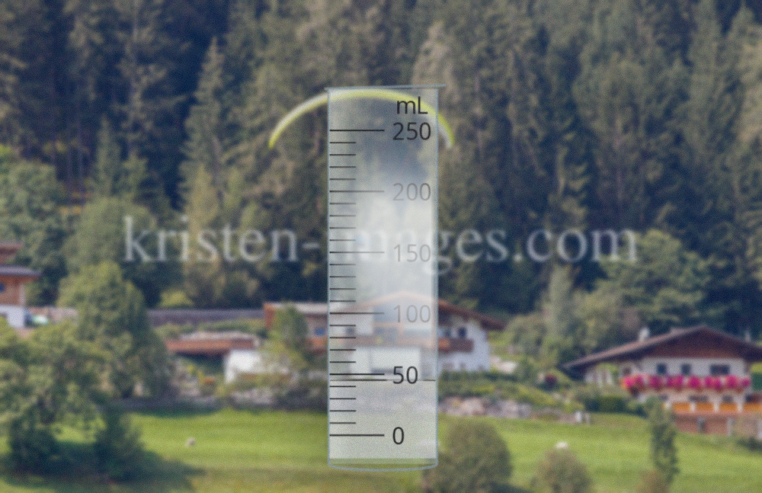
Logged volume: 45 mL
